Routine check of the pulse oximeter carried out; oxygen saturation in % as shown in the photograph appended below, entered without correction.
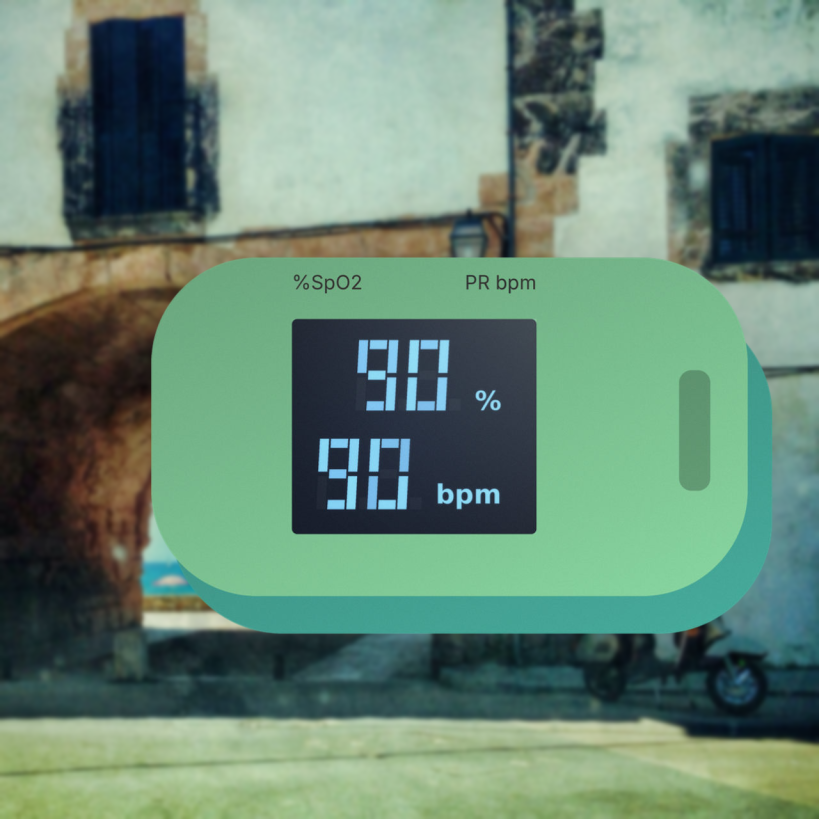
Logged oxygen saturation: 90 %
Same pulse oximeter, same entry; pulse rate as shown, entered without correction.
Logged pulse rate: 90 bpm
